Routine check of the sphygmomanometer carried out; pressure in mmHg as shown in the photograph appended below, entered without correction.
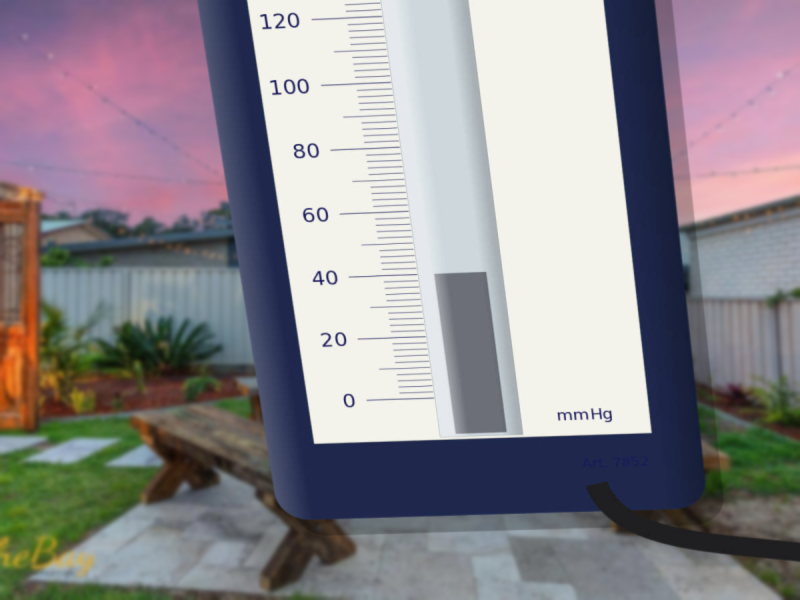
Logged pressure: 40 mmHg
